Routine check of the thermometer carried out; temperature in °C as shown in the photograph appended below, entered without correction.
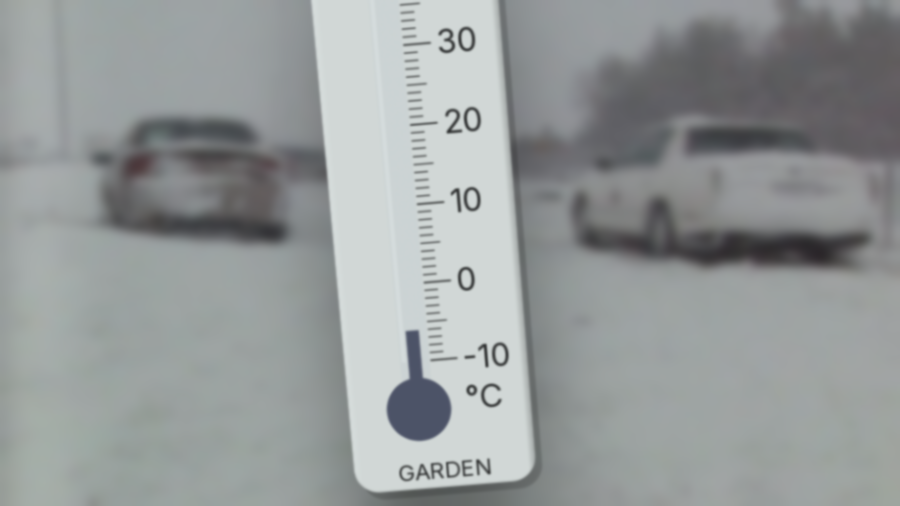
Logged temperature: -6 °C
